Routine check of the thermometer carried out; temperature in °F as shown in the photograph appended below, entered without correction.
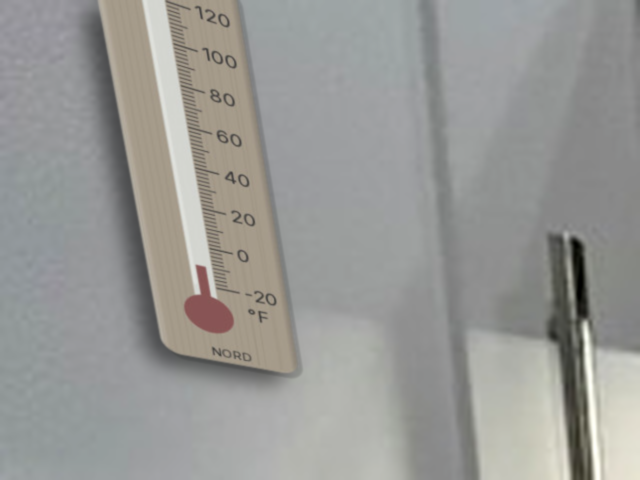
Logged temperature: -10 °F
